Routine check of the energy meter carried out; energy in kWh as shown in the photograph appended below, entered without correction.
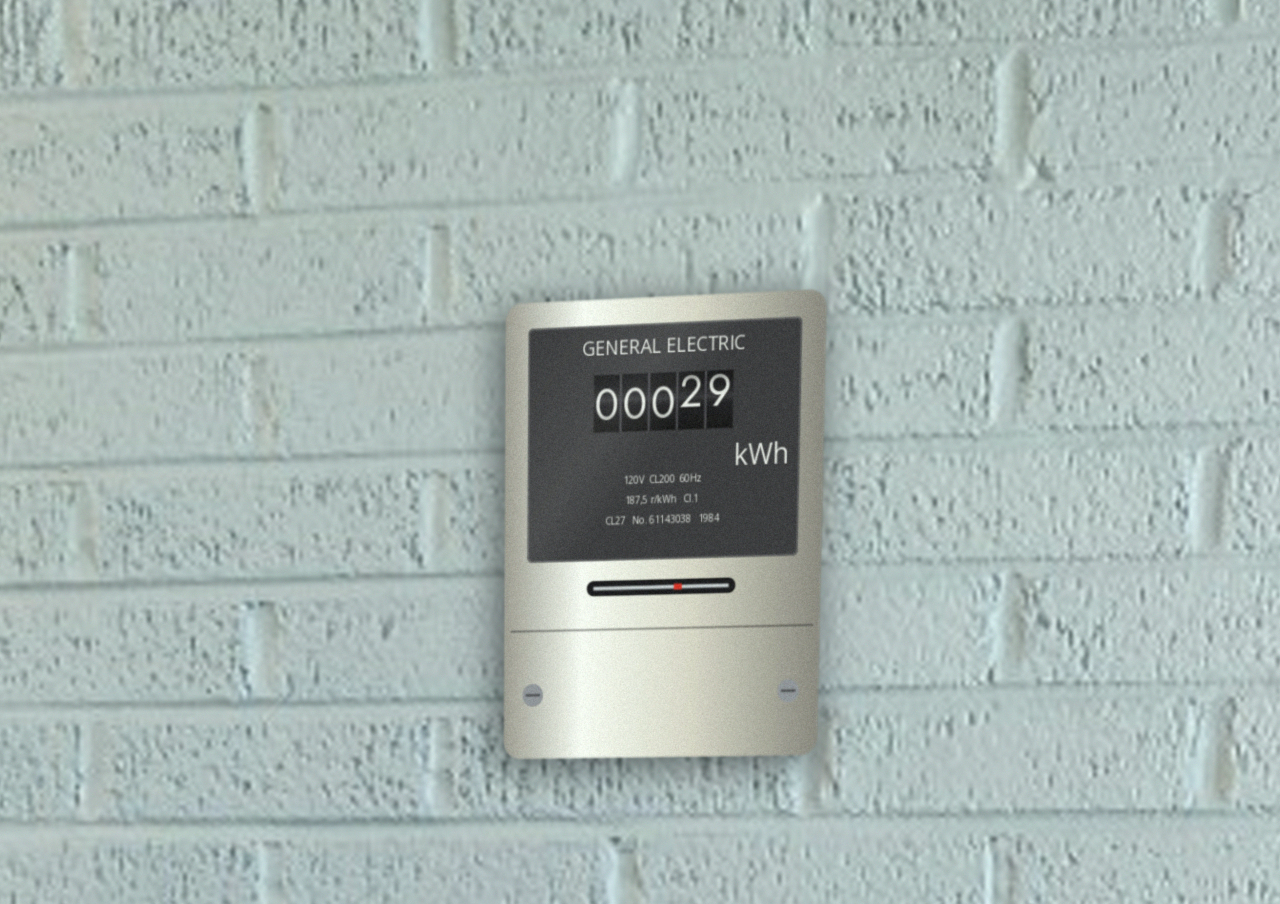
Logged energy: 29 kWh
